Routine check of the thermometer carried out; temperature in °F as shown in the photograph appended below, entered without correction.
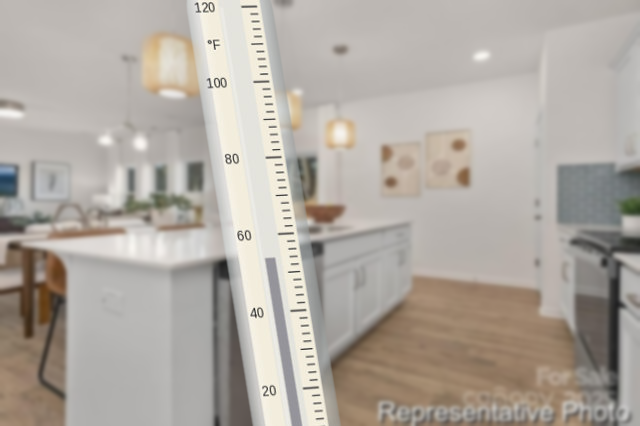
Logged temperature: 54 °F
